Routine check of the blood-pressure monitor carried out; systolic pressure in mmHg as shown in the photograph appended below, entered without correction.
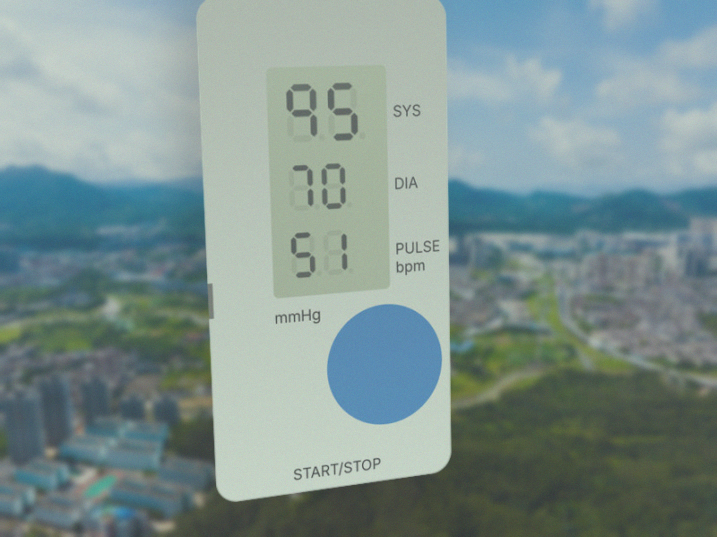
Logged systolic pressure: 95 mmHg
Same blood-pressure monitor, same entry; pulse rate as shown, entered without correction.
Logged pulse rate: 51 bpm
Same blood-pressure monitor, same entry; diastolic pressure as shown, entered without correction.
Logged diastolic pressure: 70 mmHg
